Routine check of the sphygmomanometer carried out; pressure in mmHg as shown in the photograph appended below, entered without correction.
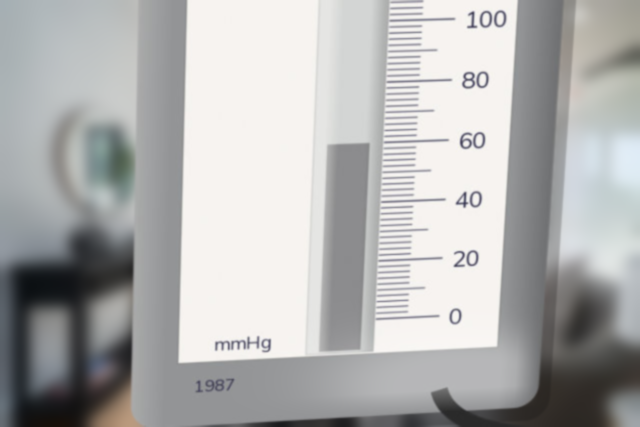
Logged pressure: 60 mmHg
